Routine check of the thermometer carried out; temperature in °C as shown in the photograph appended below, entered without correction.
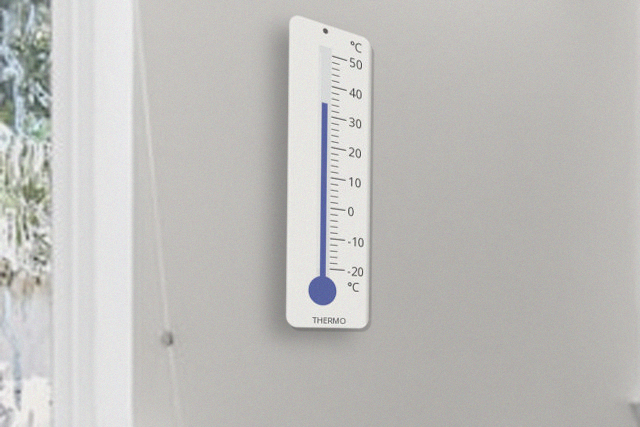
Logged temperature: 34 °C
